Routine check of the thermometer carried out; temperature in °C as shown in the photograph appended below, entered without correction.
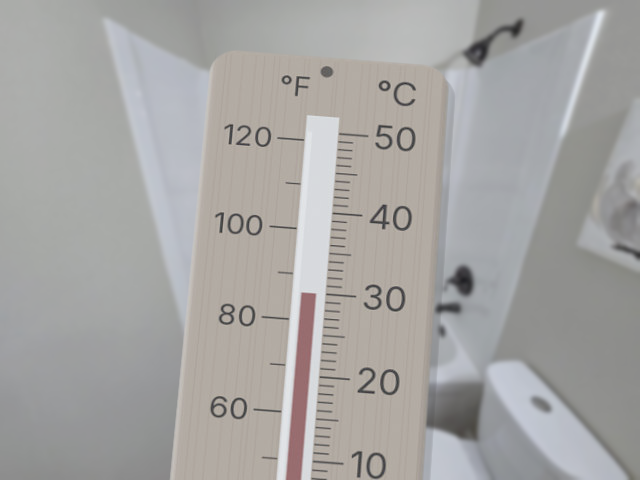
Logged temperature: 30 °C
